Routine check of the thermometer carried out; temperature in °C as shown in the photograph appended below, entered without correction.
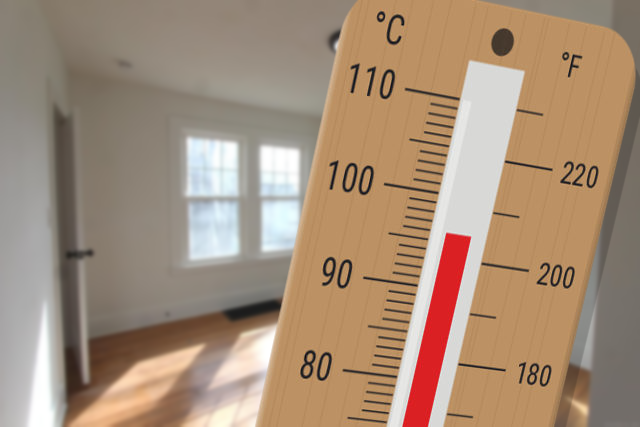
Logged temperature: 96 °C
